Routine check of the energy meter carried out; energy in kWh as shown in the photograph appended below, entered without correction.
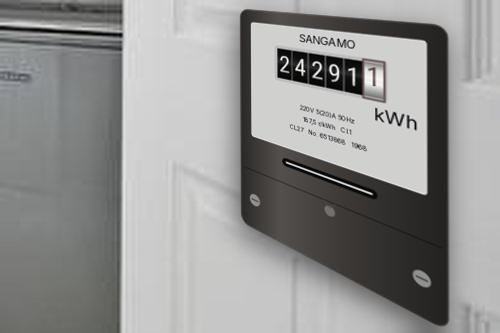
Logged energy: 24291.1 kWh
